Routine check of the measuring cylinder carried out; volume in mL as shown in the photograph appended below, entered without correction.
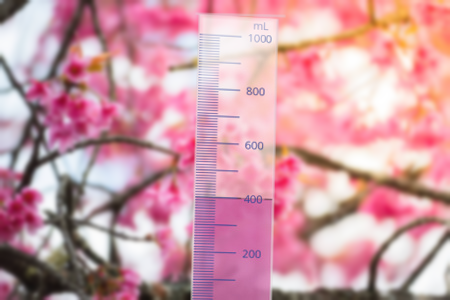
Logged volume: 400 mL
